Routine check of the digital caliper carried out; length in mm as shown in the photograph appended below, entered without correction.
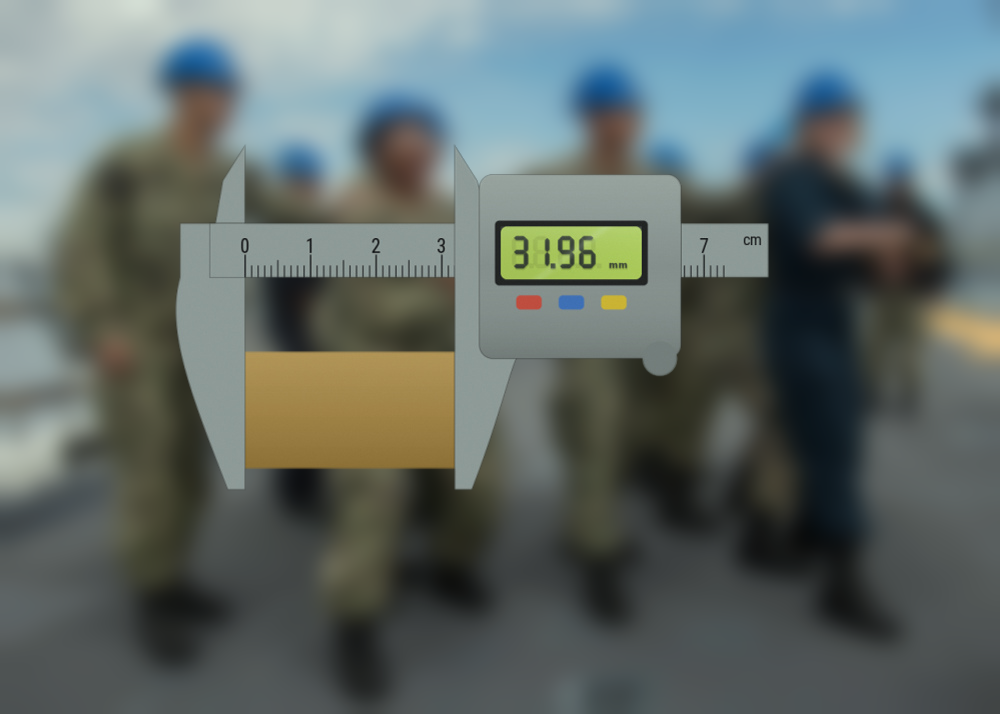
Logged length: 31.96 mm
